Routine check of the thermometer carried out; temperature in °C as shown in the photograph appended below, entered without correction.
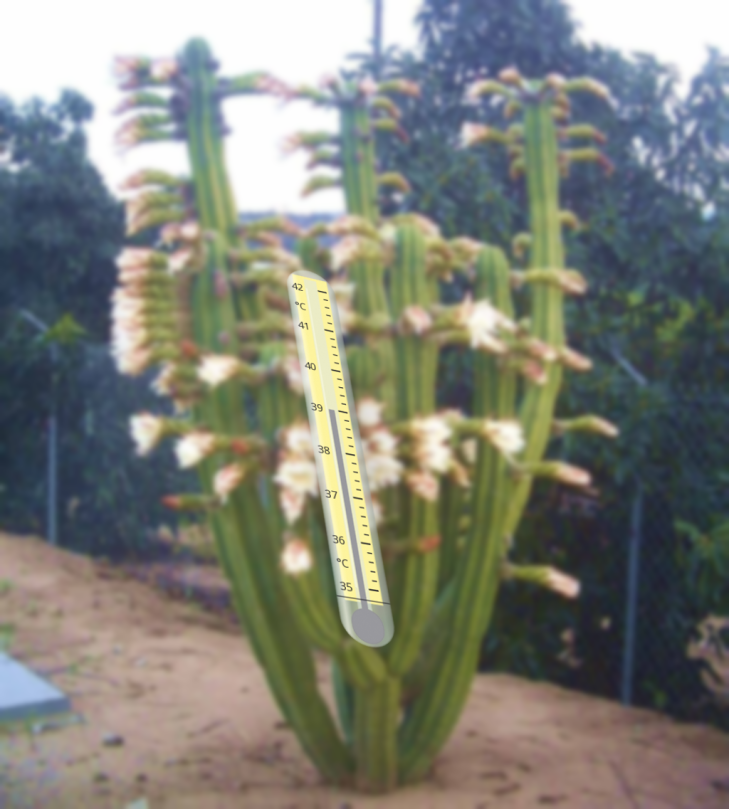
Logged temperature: 39 °C
